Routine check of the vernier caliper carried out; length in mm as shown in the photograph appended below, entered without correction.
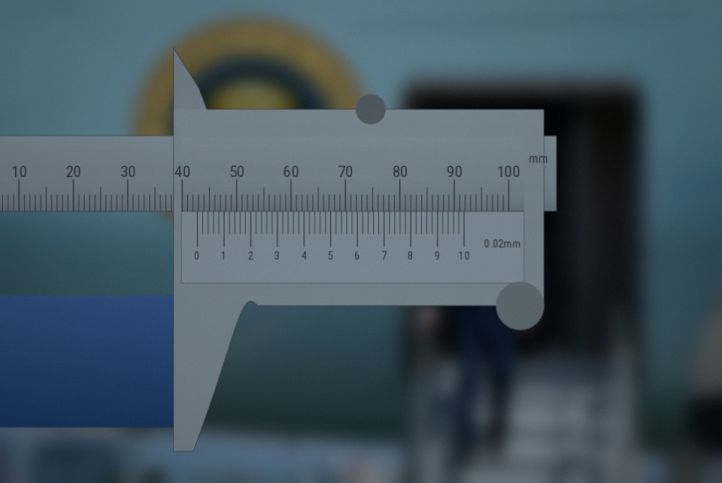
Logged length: 42.8 mm
